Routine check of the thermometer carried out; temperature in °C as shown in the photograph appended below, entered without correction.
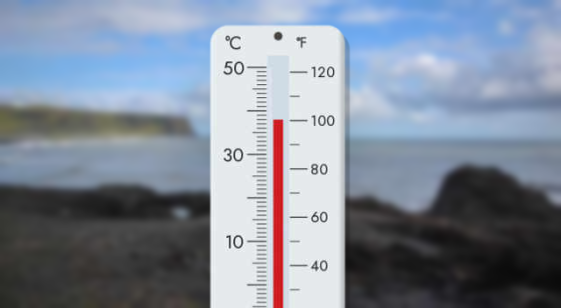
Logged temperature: 38 °C
